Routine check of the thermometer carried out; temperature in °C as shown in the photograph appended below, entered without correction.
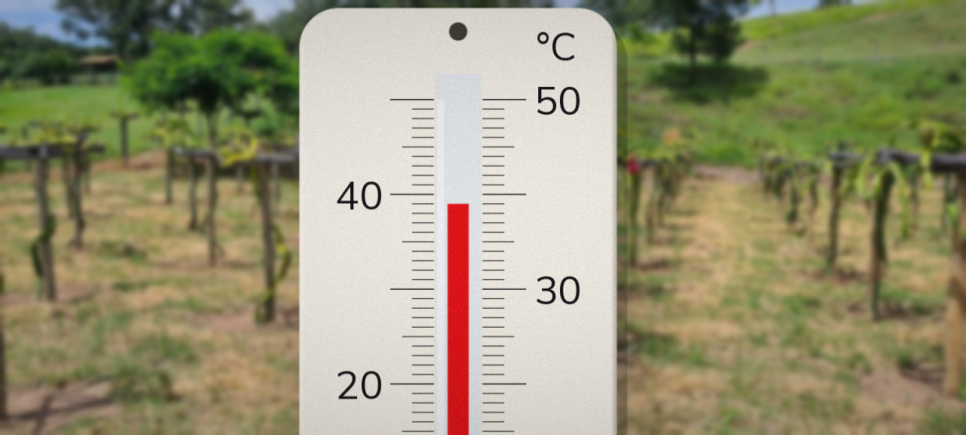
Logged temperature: 39 °C
